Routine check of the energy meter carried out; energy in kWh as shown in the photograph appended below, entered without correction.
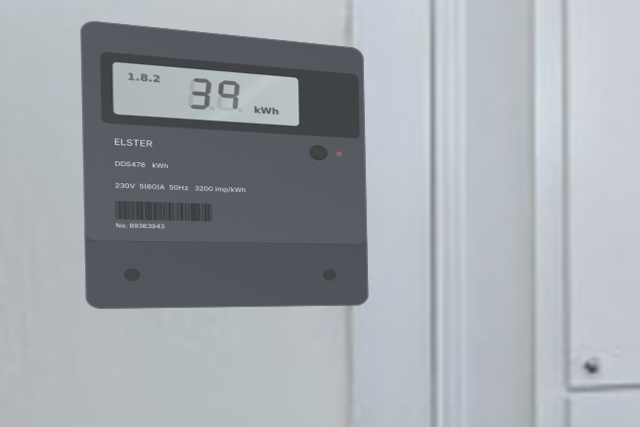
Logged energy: 39 kWh
